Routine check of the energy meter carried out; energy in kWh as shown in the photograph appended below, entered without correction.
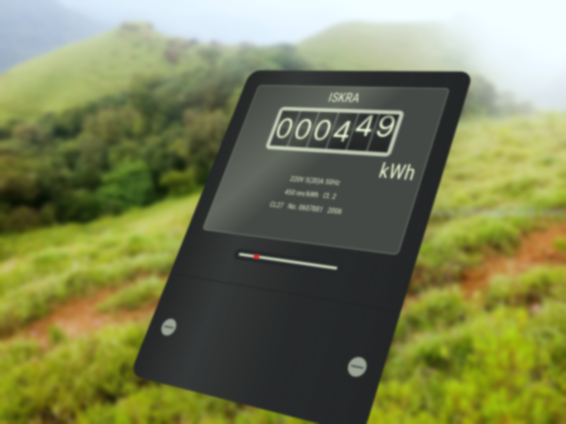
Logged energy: 449 kWh
